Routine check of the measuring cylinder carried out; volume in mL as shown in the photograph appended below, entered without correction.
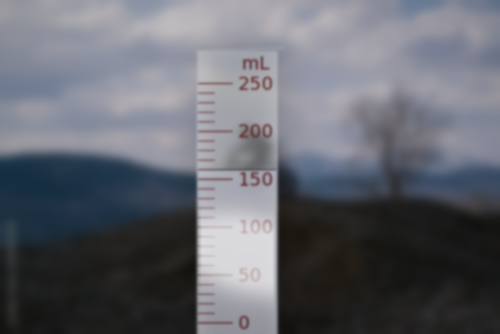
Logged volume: 160 mL
